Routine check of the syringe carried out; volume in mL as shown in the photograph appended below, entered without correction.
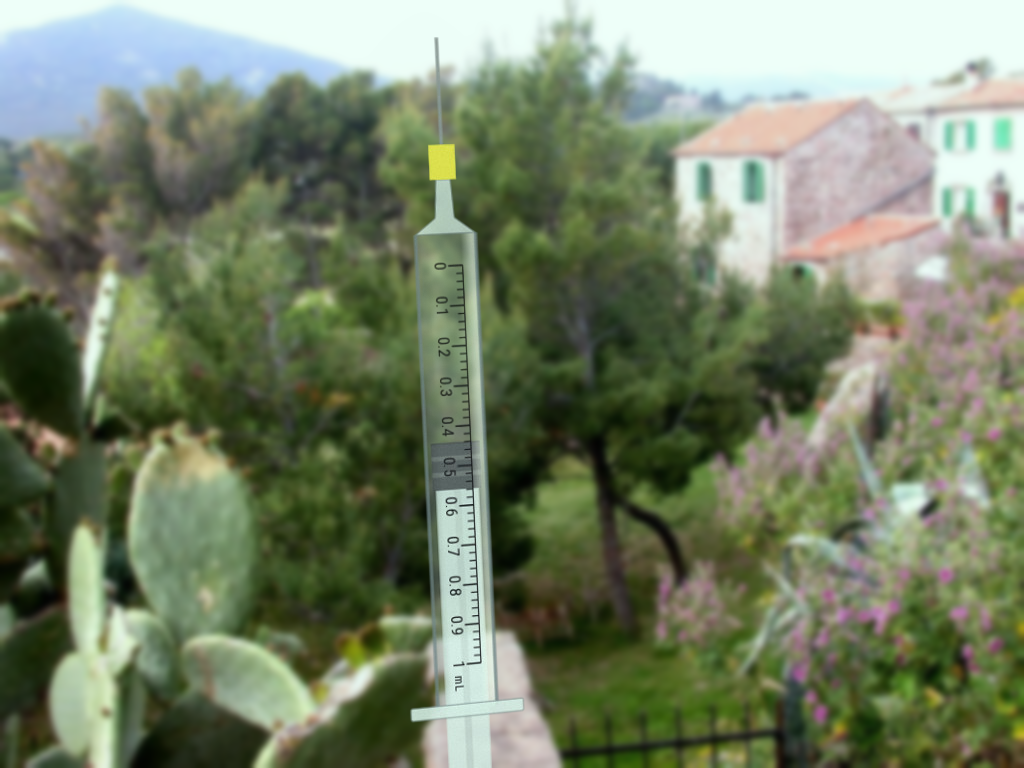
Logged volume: 0.44 mL
